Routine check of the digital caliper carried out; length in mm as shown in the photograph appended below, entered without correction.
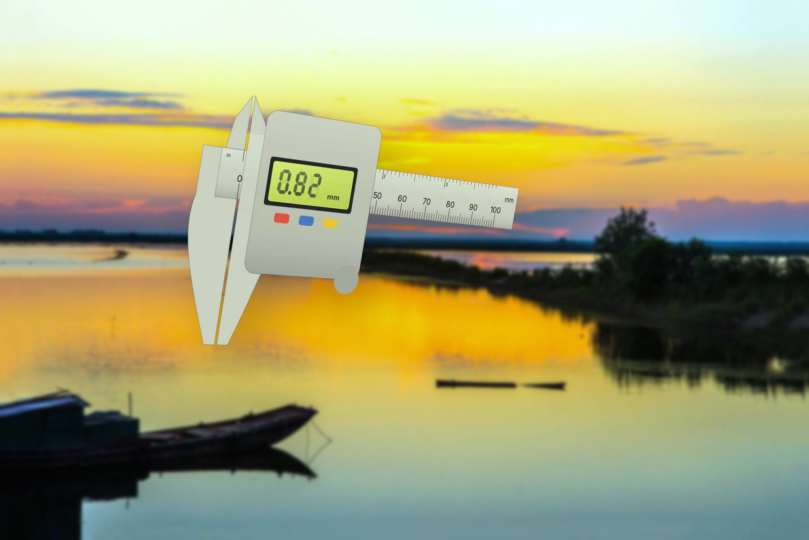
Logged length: 0.82 mm
